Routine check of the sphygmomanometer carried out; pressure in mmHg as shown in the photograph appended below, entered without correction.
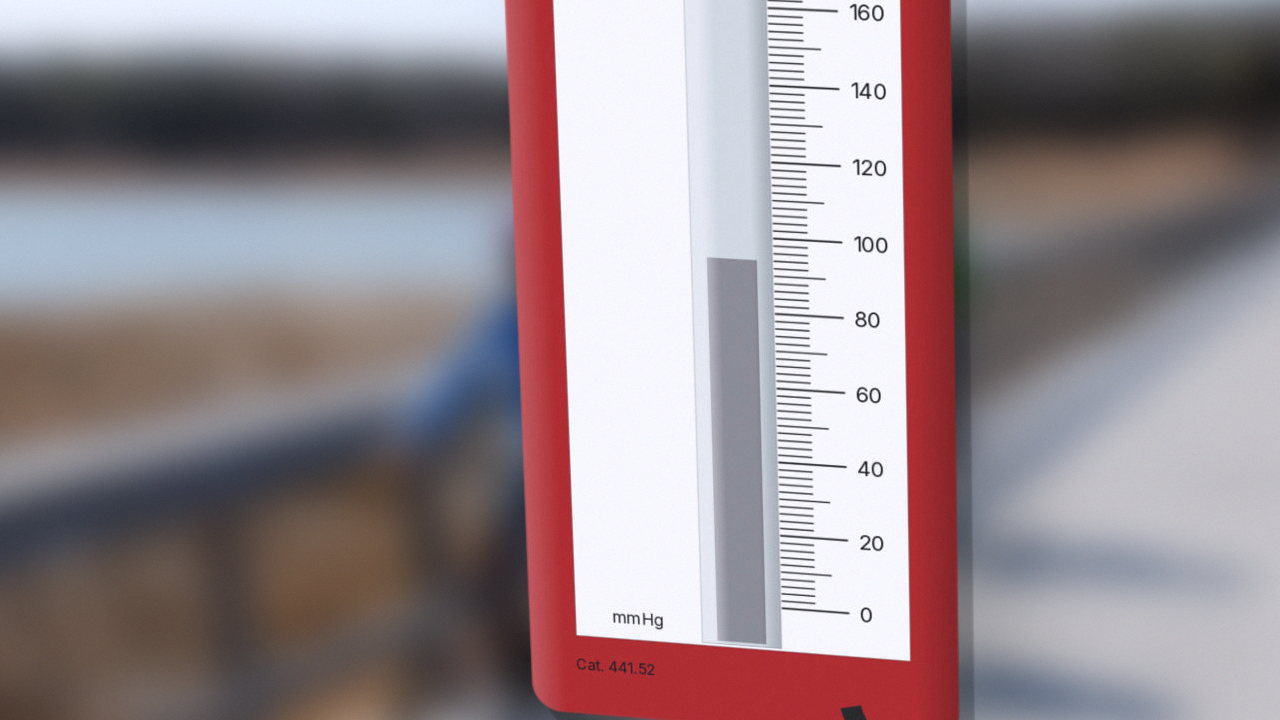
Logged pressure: 94 mmHg
